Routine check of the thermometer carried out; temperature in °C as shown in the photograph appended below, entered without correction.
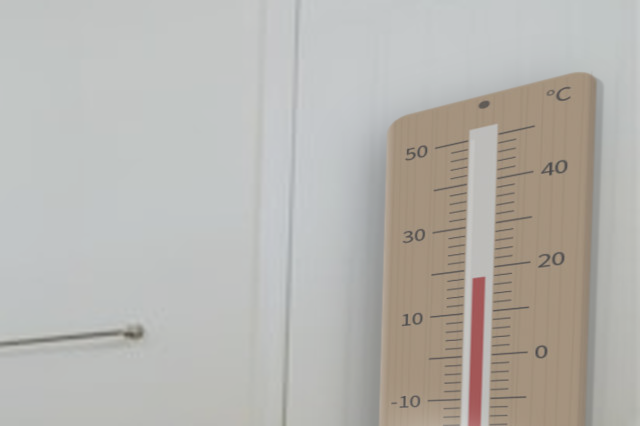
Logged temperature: 18 °C
